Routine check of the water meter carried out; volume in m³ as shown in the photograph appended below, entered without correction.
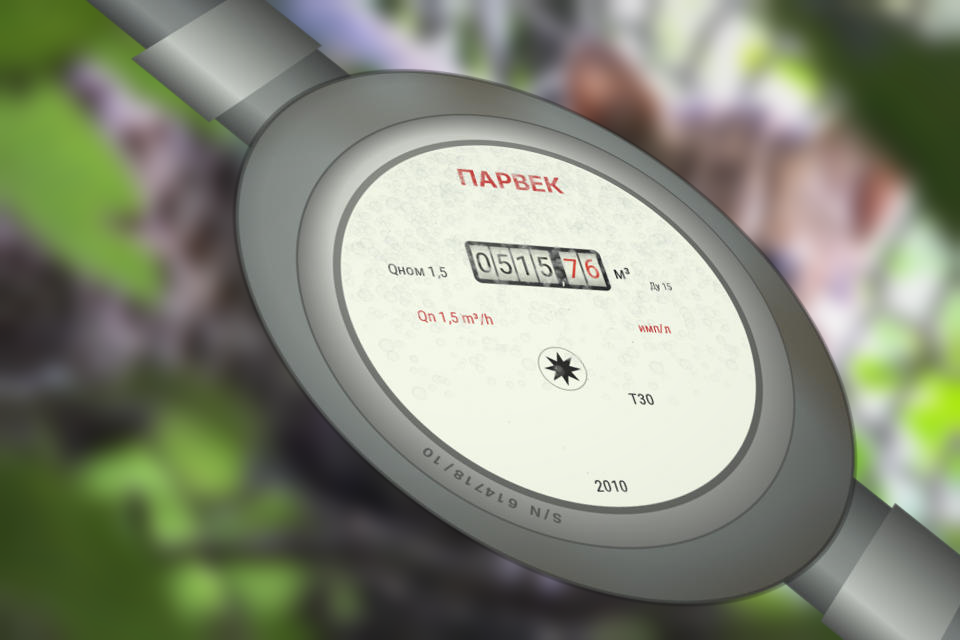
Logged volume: 515.76 m³
